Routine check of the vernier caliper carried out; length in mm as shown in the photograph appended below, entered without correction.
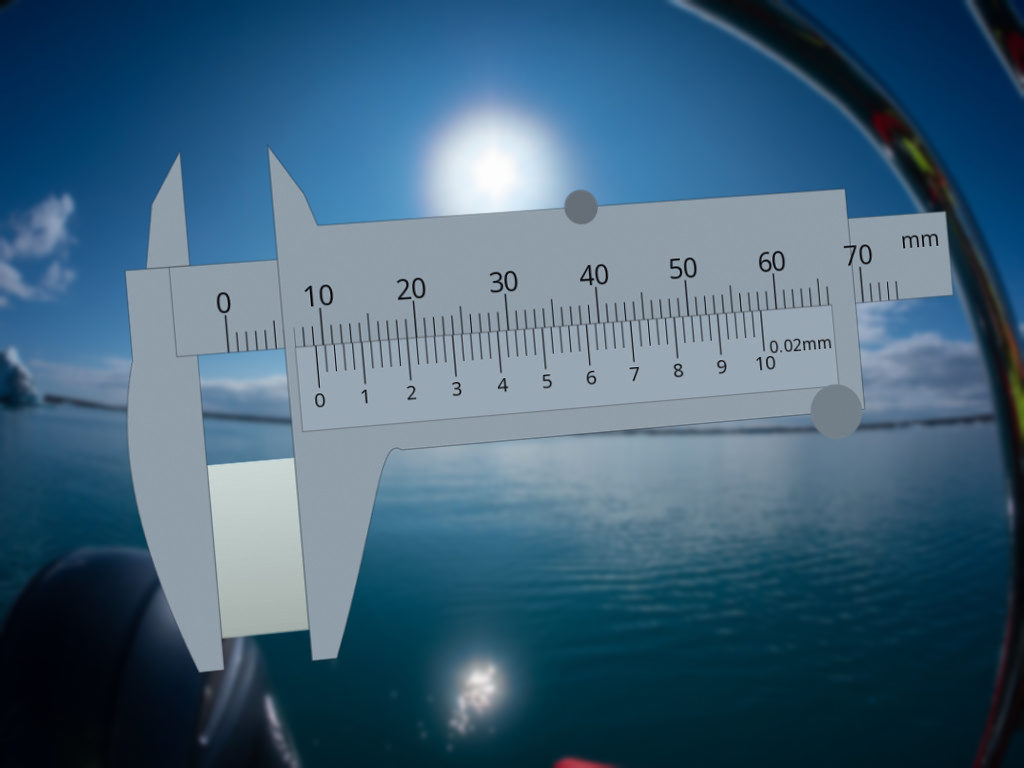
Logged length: 9.2 mm
